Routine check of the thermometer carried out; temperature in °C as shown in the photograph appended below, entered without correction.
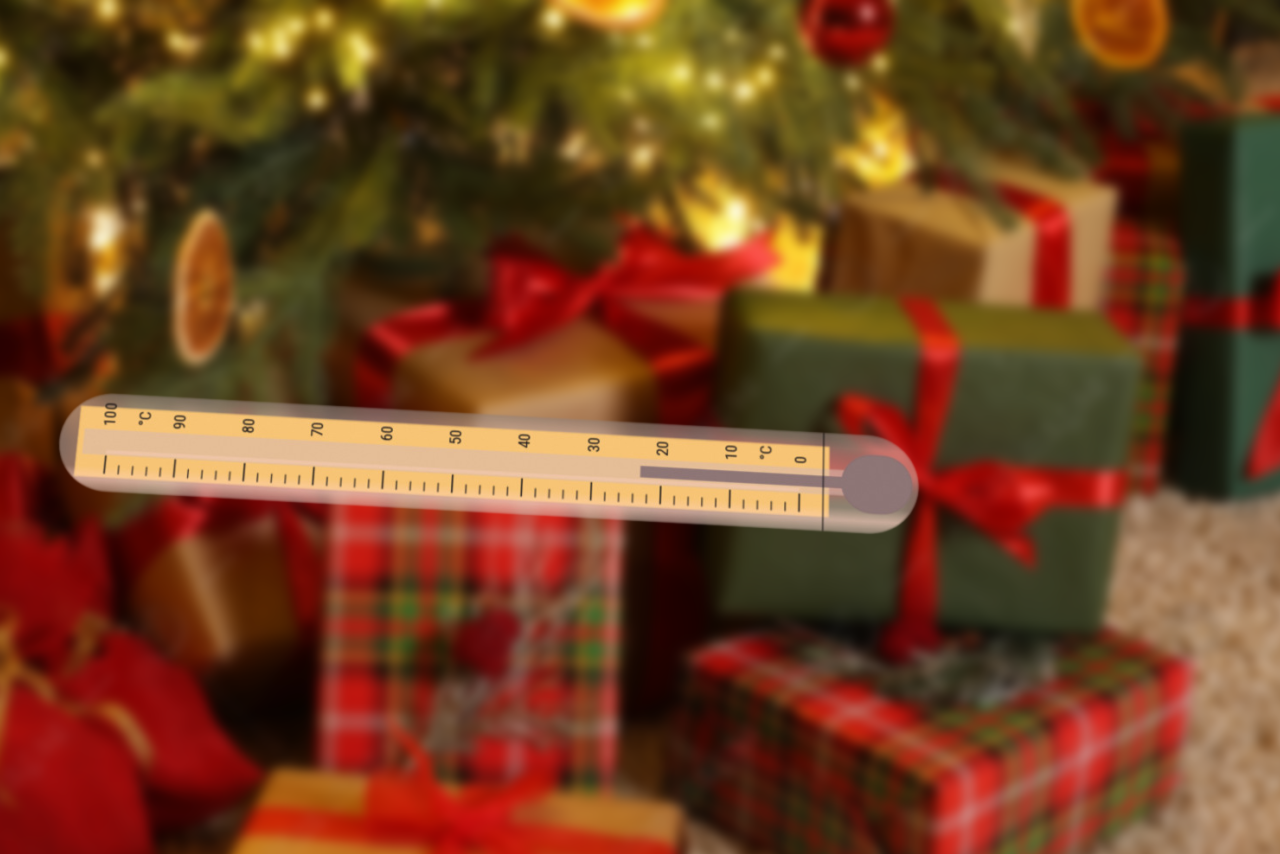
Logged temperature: 23 °C
